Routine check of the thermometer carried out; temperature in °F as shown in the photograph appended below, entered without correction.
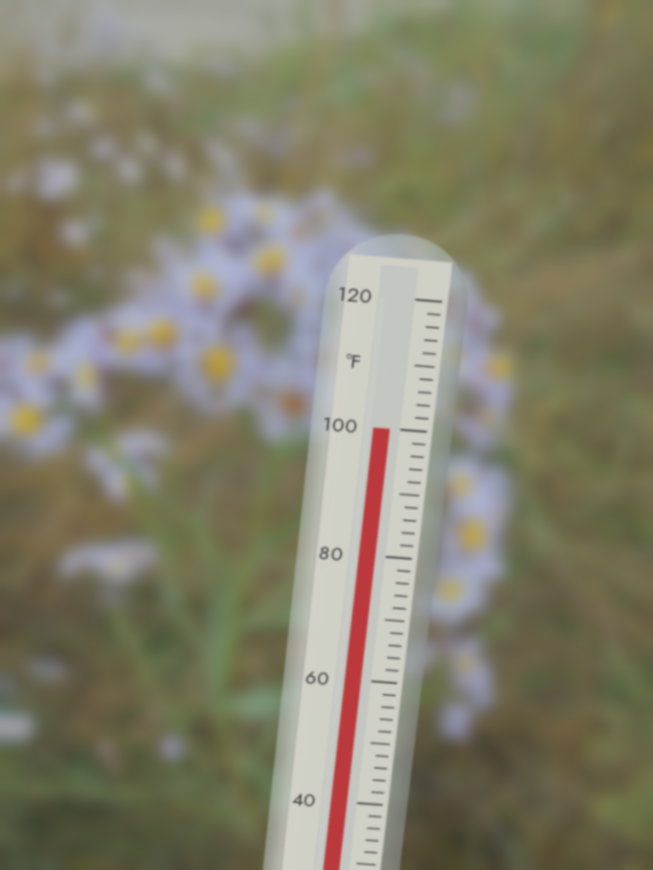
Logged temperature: 100 °F
